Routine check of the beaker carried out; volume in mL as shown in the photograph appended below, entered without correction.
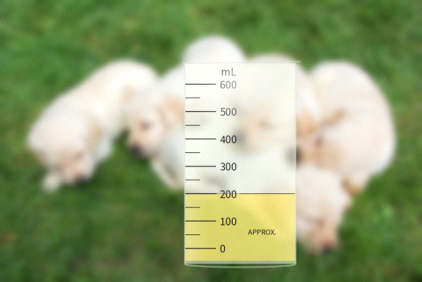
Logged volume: 200 mL
